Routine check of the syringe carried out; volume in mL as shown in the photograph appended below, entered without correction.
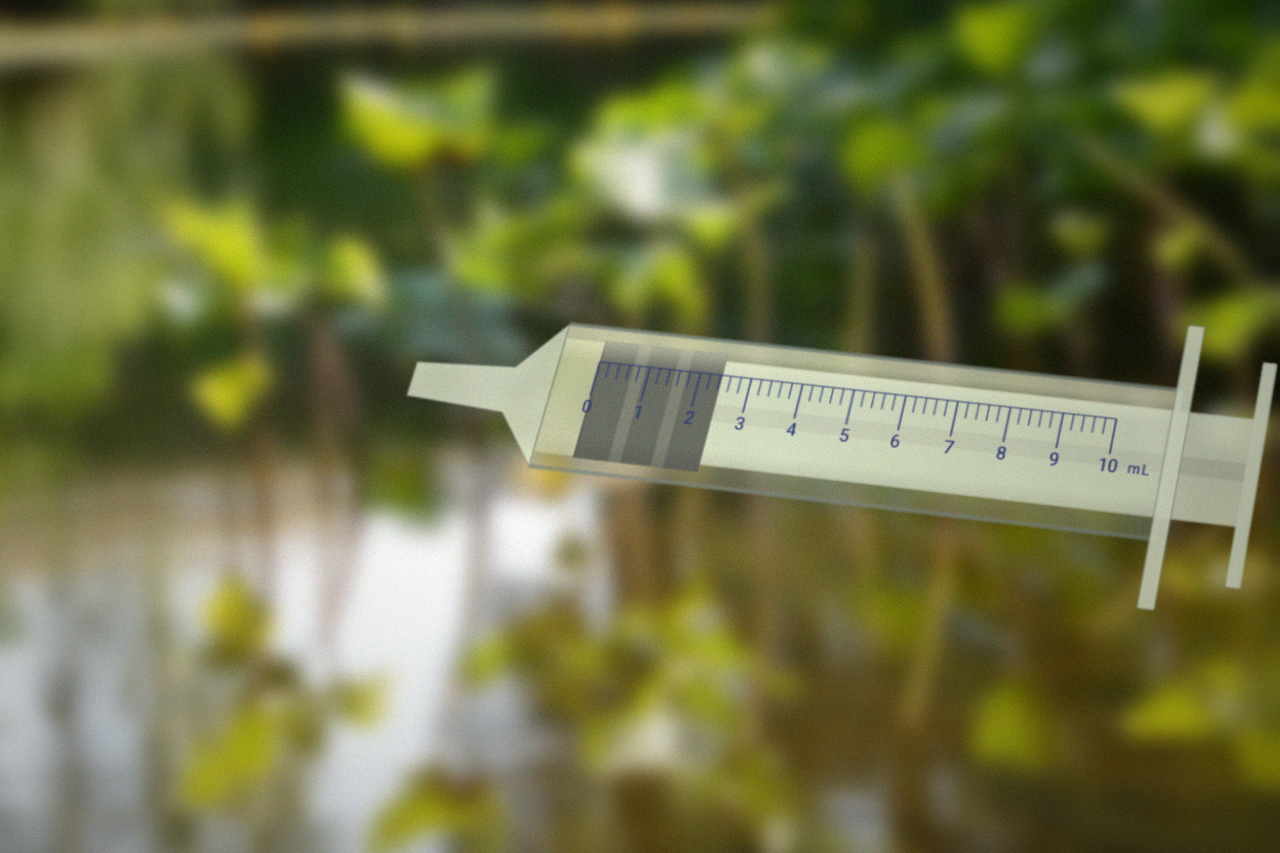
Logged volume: 0 mL
